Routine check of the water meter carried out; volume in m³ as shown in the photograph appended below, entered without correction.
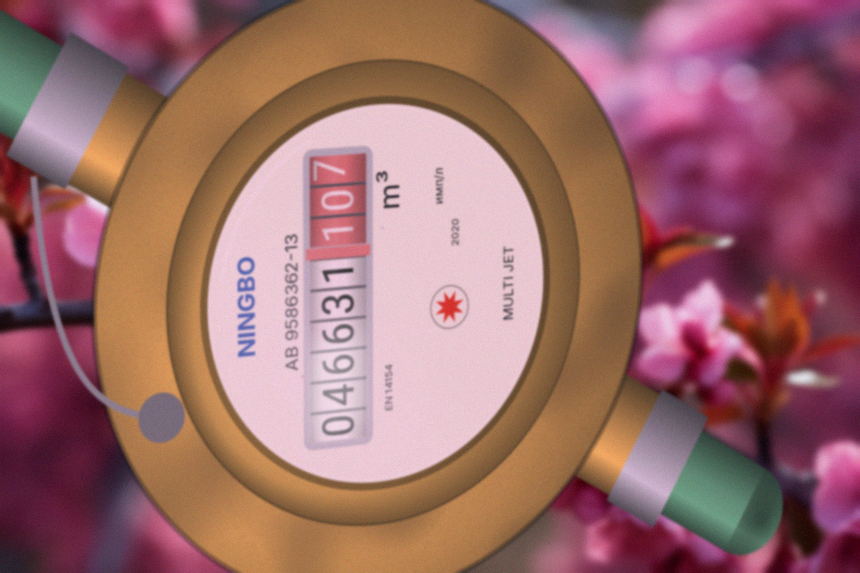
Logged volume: 46631.107 m³
